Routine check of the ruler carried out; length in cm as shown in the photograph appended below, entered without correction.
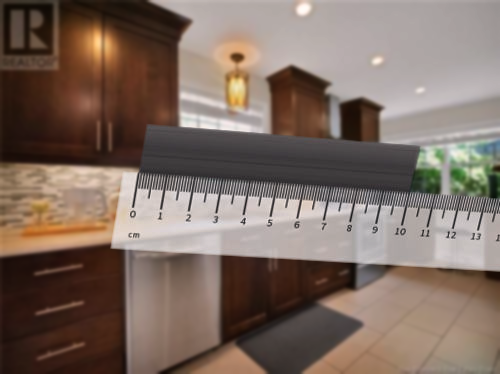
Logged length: 10 cm
